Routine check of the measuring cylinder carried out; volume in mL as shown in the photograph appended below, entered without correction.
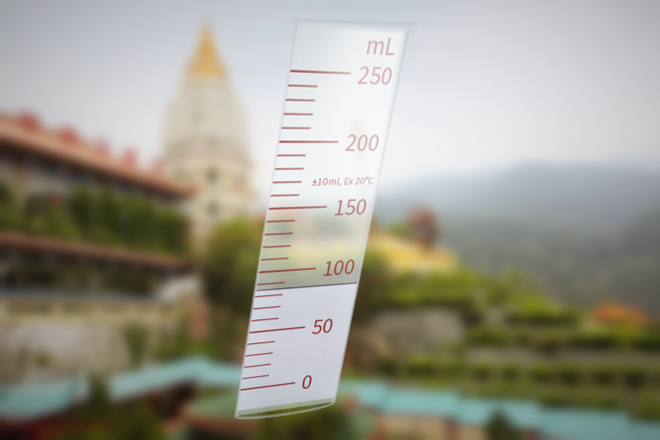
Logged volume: 85 mL
